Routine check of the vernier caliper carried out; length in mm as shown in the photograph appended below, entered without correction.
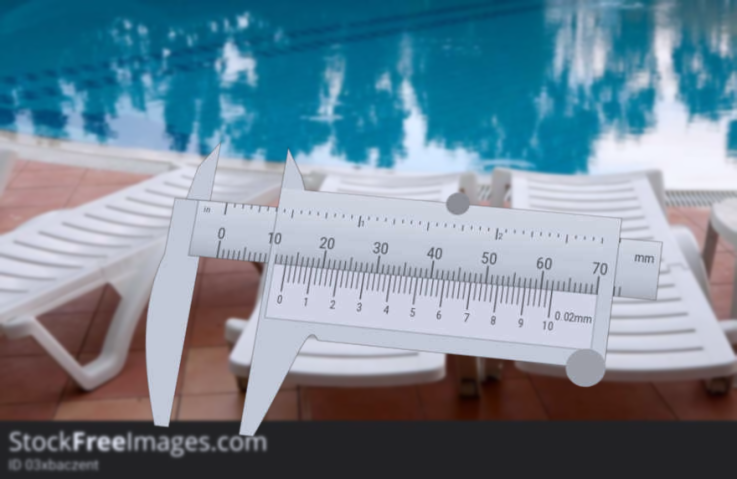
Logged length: 13.0 mm
